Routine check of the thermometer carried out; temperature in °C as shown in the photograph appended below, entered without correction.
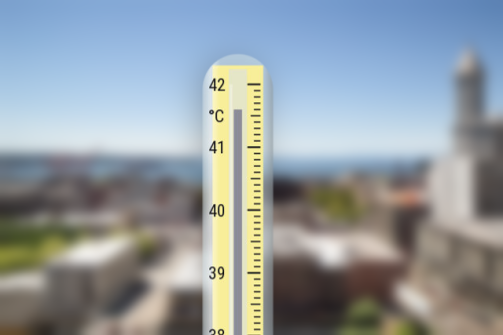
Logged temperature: 41.6 °C
